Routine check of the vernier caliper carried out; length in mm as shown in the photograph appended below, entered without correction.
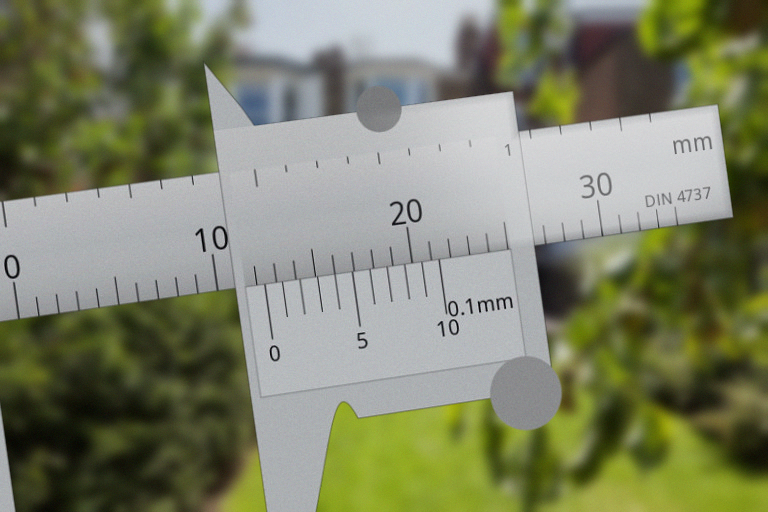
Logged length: 12.4 mm
